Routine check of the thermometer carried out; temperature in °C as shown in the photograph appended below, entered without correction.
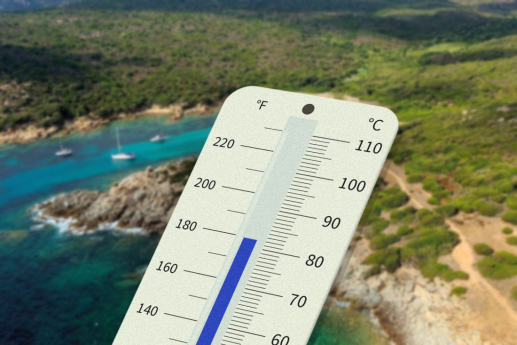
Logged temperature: 82 °C
